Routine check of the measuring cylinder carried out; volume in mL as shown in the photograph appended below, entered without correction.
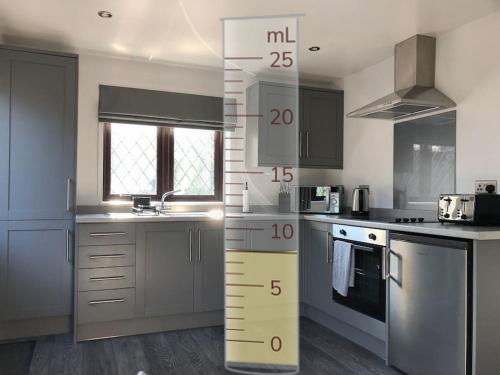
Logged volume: 8 mL
